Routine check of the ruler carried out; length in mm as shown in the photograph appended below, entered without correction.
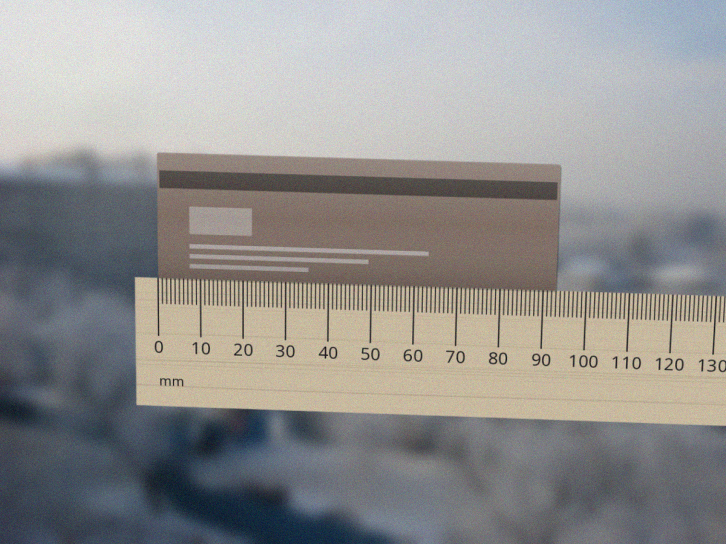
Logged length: 93 mm
